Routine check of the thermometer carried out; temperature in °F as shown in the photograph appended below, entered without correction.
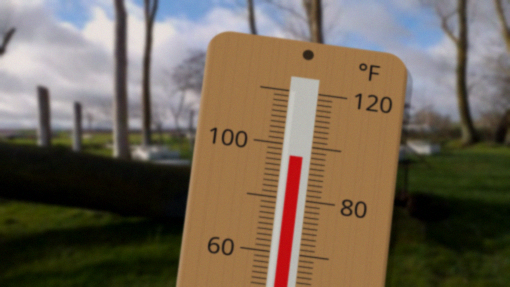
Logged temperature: 96 °F
